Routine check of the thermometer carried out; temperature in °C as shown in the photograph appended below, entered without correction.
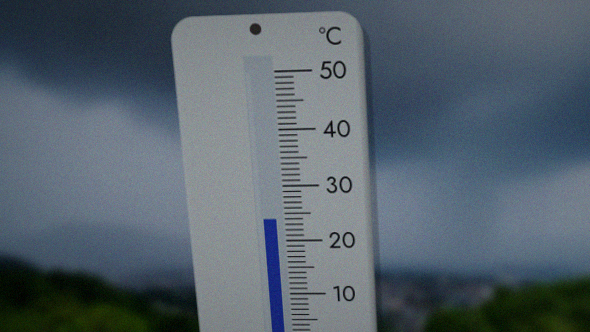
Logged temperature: 24 °C
